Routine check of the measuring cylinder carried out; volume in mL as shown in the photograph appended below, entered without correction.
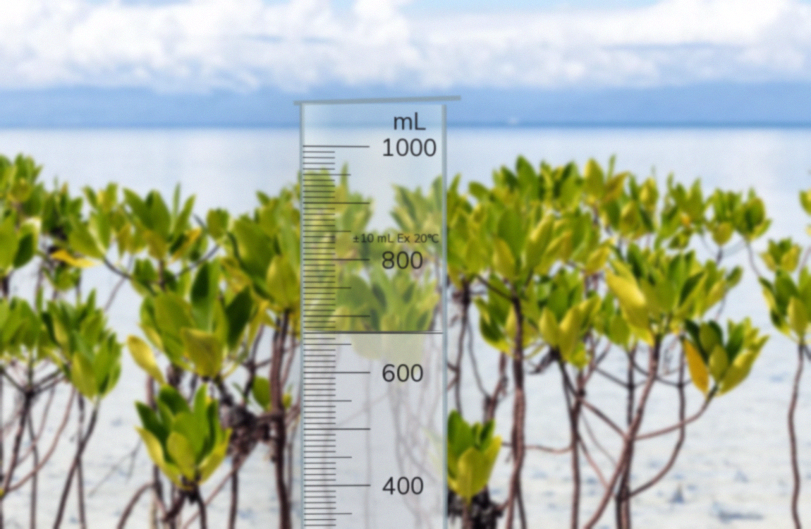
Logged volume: 670 mL
